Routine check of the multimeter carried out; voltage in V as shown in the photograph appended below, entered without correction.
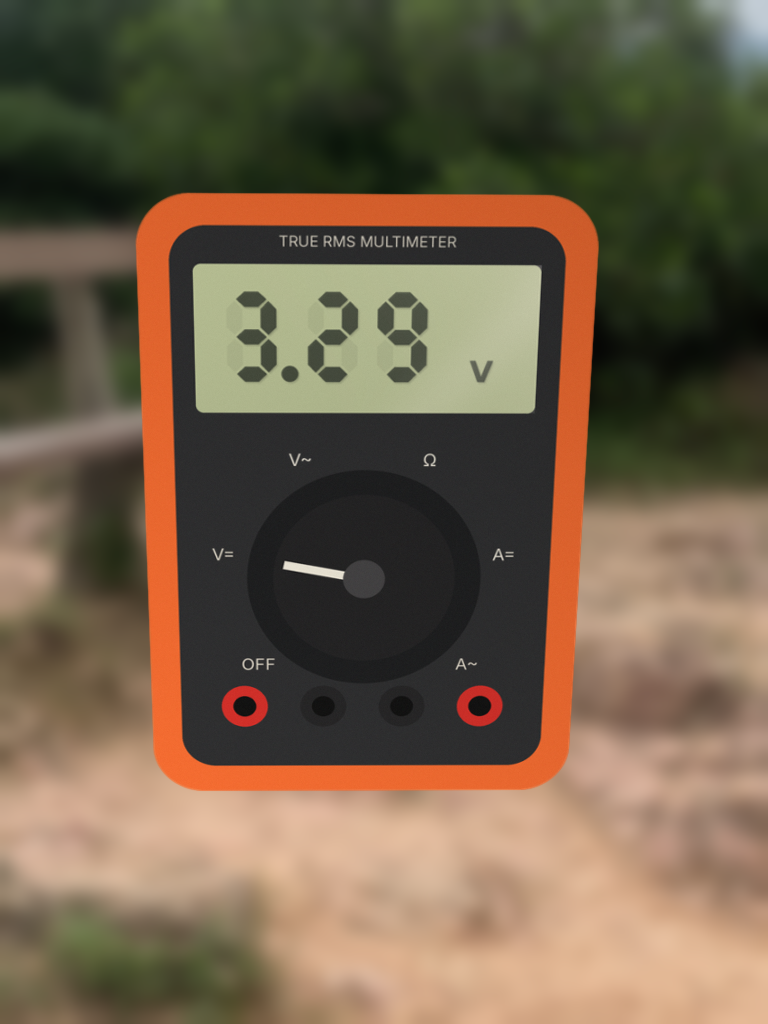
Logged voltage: 3.29 V
